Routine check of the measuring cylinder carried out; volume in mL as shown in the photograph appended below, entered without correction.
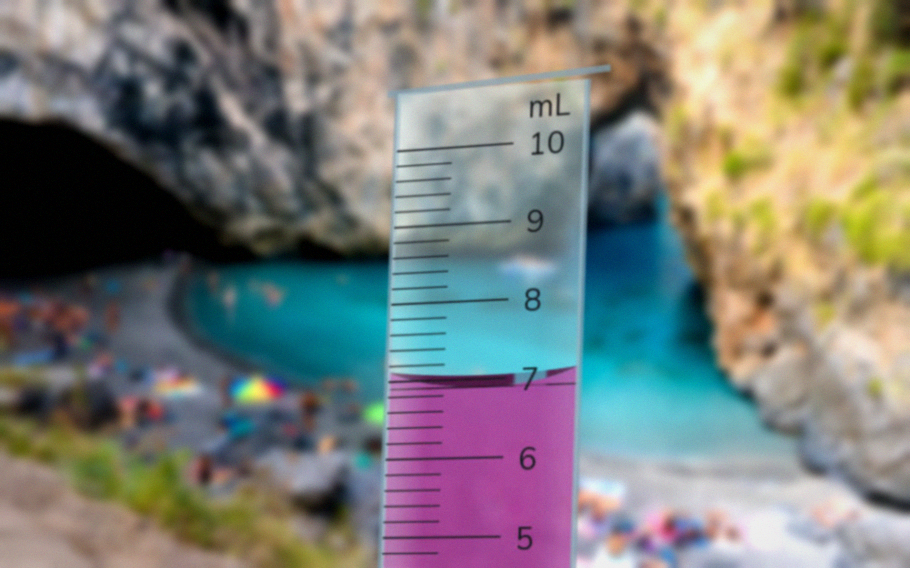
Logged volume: 6.9 mL
